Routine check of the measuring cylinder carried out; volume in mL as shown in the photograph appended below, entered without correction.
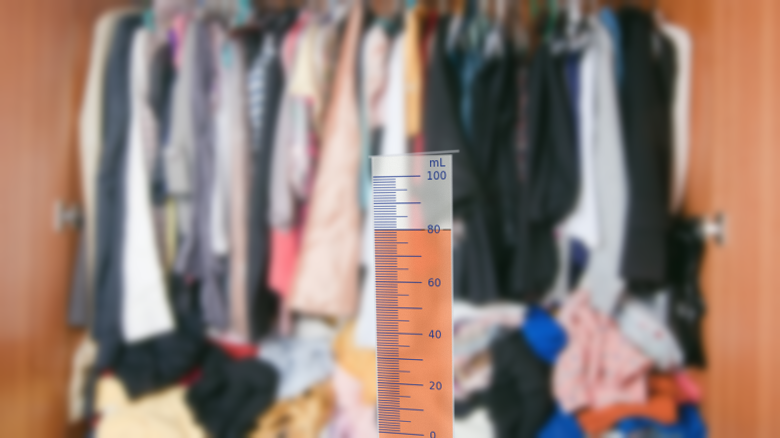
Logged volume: 80 mL
